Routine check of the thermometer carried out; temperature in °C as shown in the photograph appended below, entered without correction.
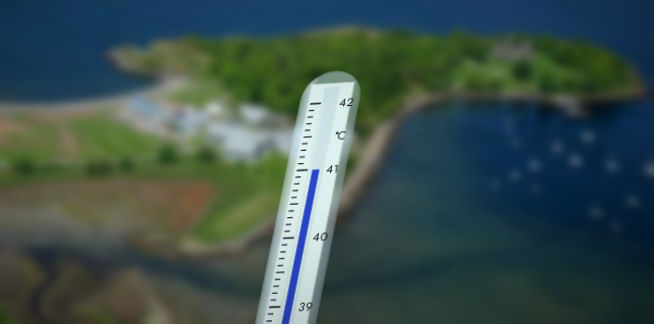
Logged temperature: 41 °C
